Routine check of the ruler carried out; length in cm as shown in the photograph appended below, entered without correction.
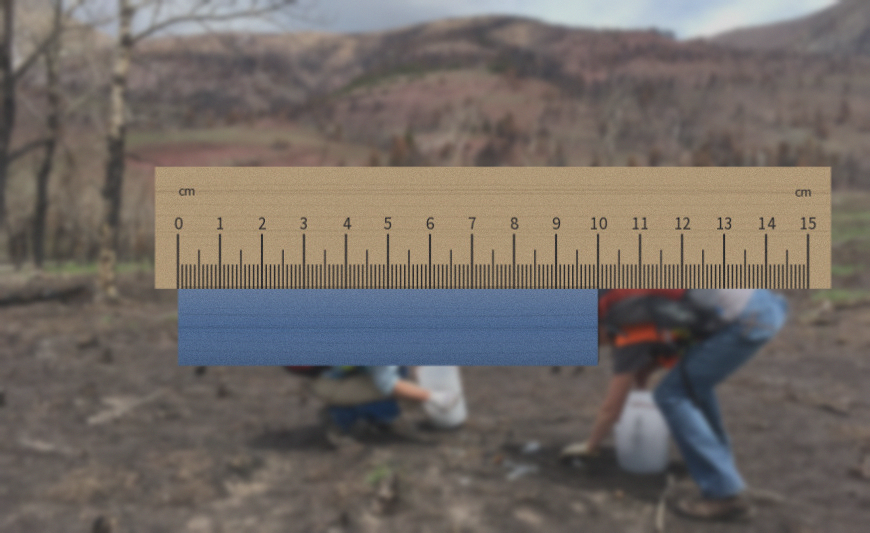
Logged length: 10 cm
